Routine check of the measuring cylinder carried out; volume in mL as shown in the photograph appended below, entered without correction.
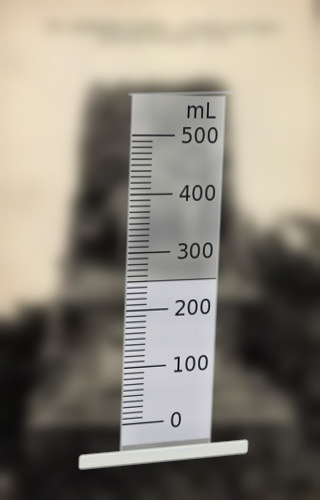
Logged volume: 250 mL
